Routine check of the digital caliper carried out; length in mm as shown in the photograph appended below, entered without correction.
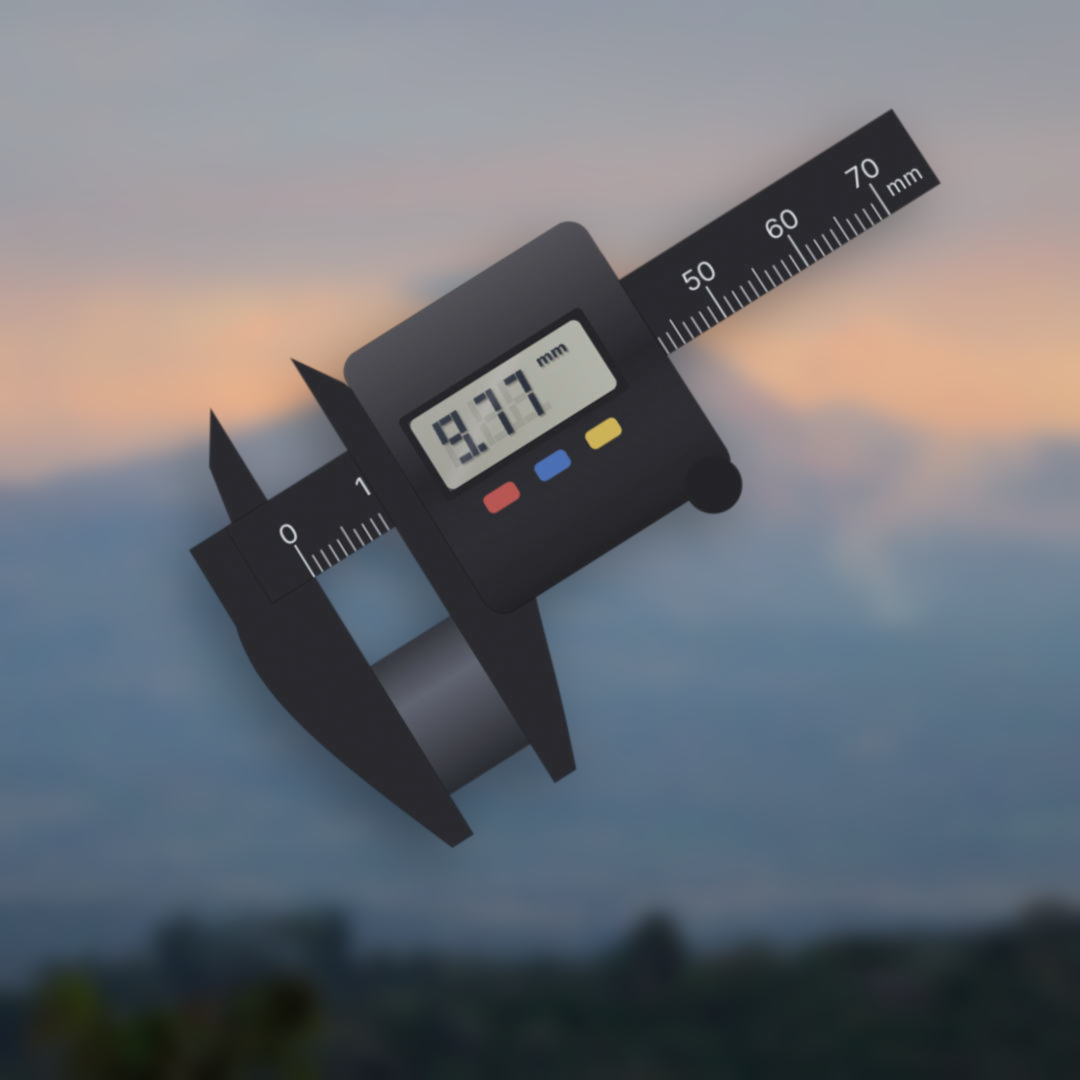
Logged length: 9.77 mm
